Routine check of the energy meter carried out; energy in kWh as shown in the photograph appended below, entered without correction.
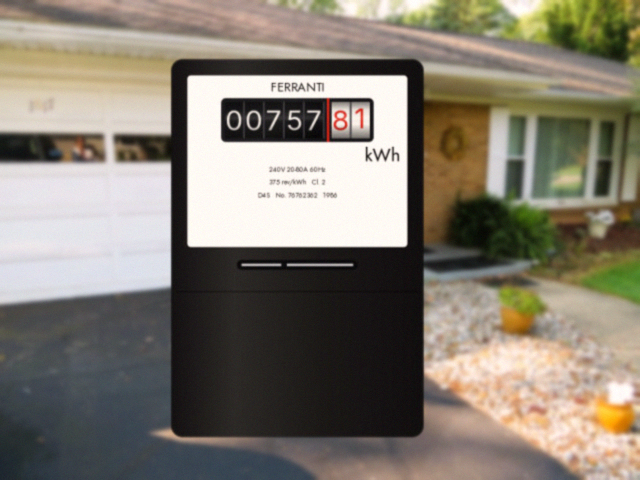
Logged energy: 757.81 kWh
